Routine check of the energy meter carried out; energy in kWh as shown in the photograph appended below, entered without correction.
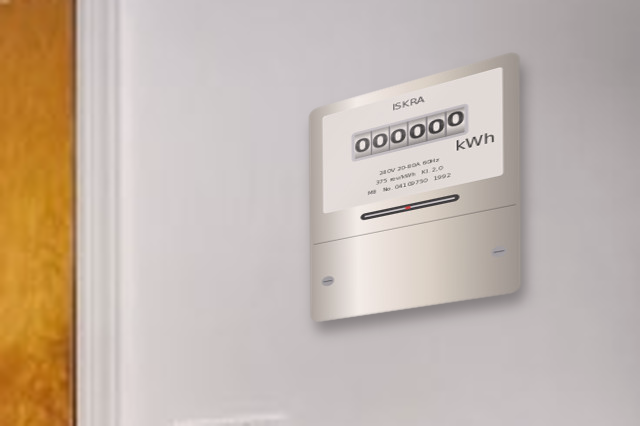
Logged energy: 0 kWh
